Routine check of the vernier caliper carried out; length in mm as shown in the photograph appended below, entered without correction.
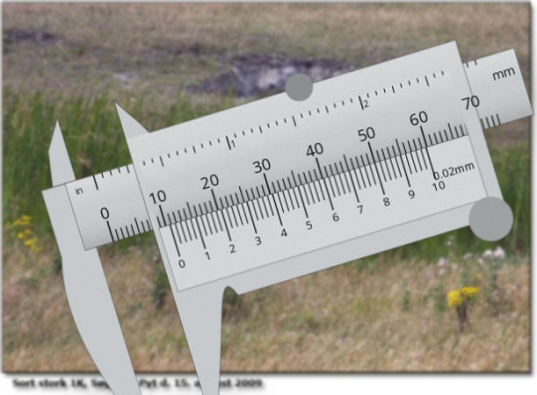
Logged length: 10.8 mm
